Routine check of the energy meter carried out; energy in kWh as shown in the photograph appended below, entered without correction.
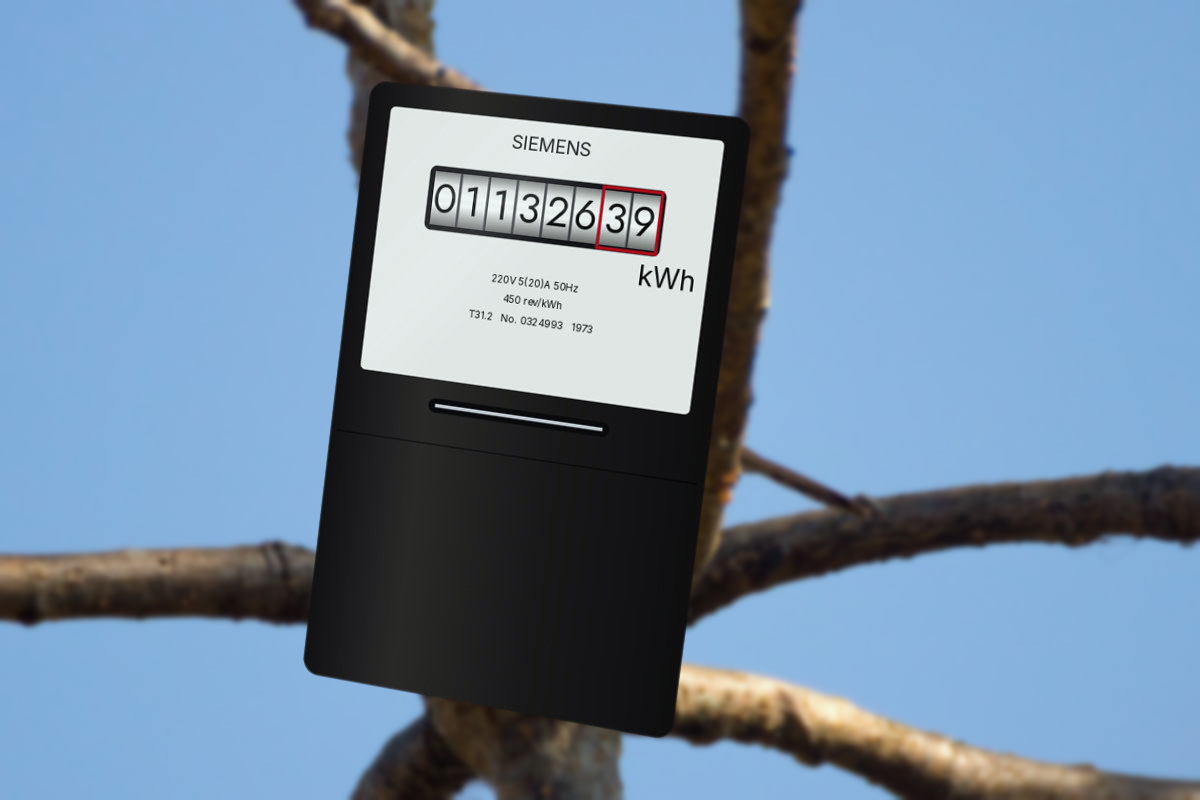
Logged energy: 11326.39 kWh
